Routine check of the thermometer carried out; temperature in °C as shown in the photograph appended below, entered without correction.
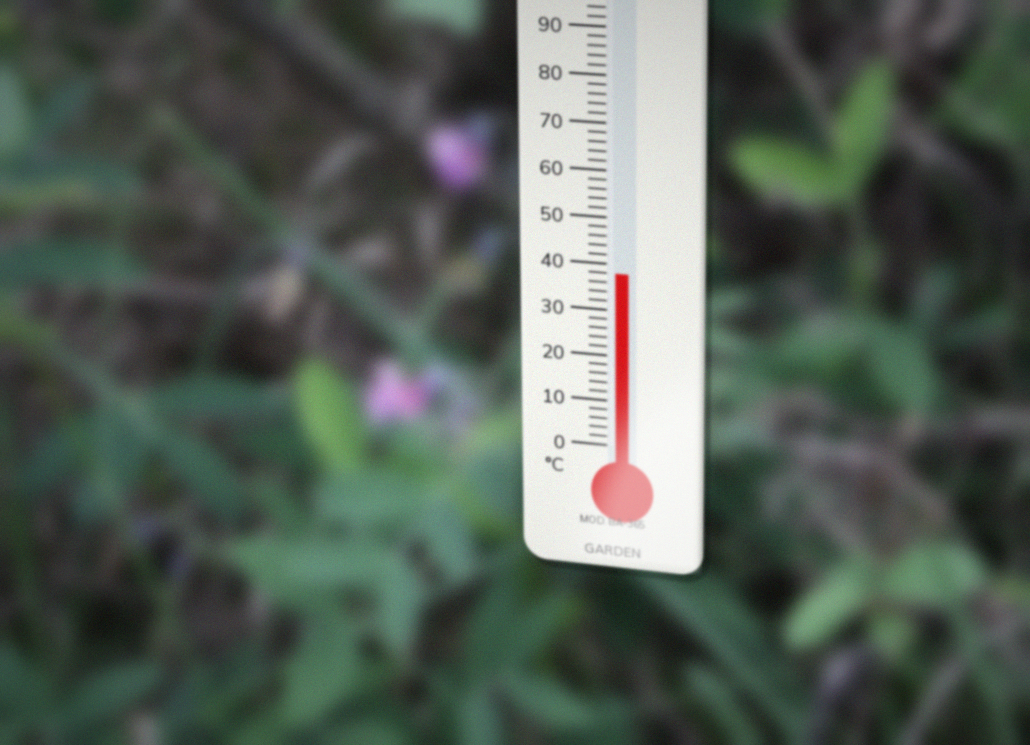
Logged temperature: 38 °C
